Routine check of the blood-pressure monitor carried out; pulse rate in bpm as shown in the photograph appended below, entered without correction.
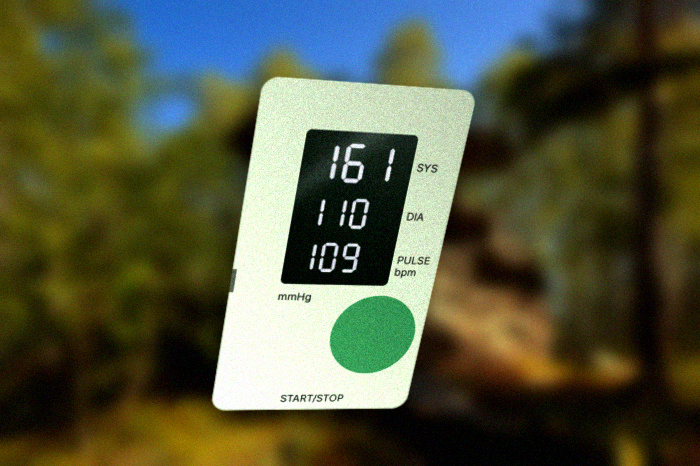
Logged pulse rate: 109 bpm
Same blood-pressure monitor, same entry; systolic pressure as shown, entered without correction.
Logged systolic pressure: 161 mmHg
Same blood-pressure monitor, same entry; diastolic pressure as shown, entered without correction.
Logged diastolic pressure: 110 mmHg
